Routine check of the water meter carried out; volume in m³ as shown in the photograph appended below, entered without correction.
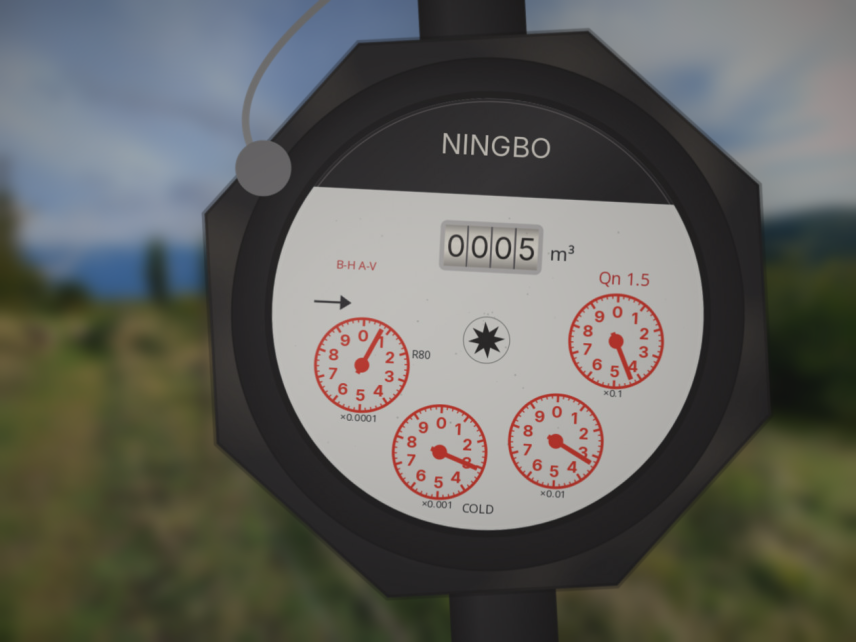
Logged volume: 5.4330 m³
